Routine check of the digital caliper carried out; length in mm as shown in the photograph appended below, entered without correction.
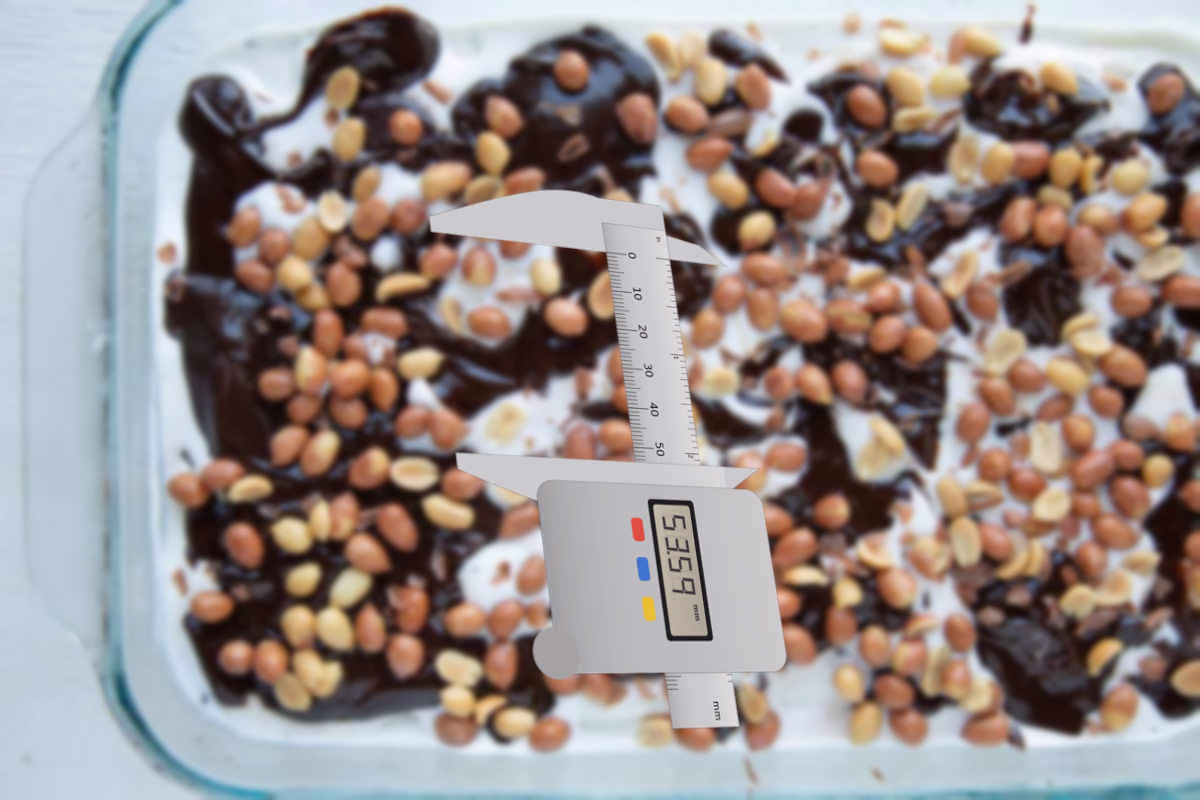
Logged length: 53.59 mm
